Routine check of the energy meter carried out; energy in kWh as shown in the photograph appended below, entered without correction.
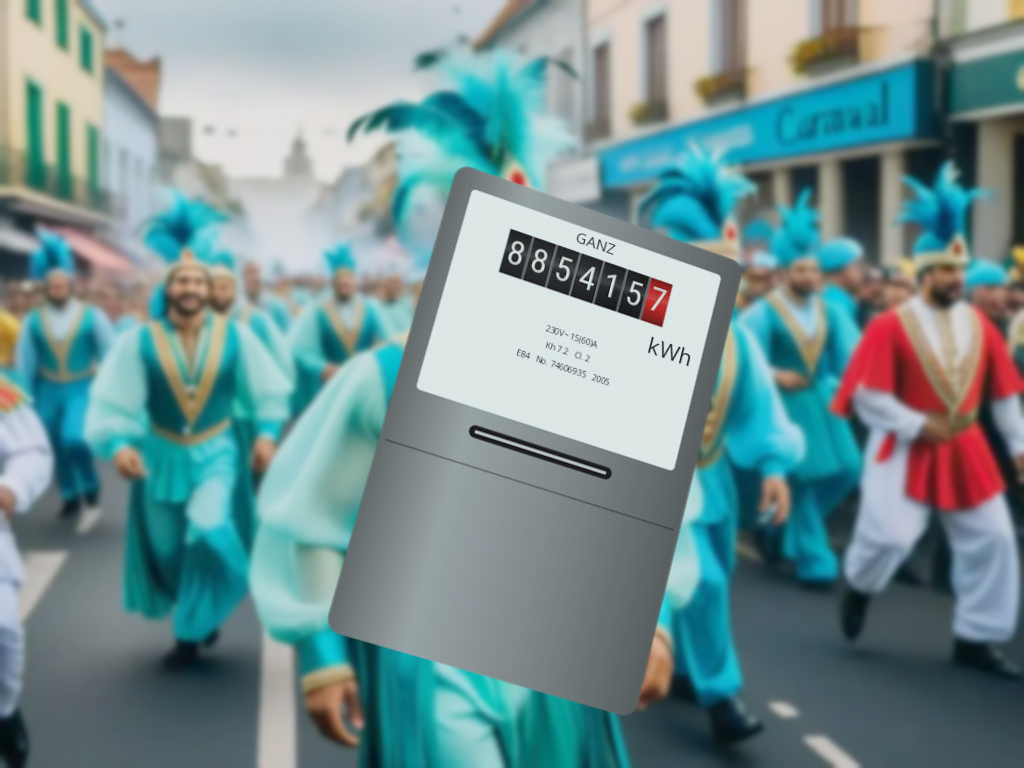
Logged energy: 885415.7 kWh
